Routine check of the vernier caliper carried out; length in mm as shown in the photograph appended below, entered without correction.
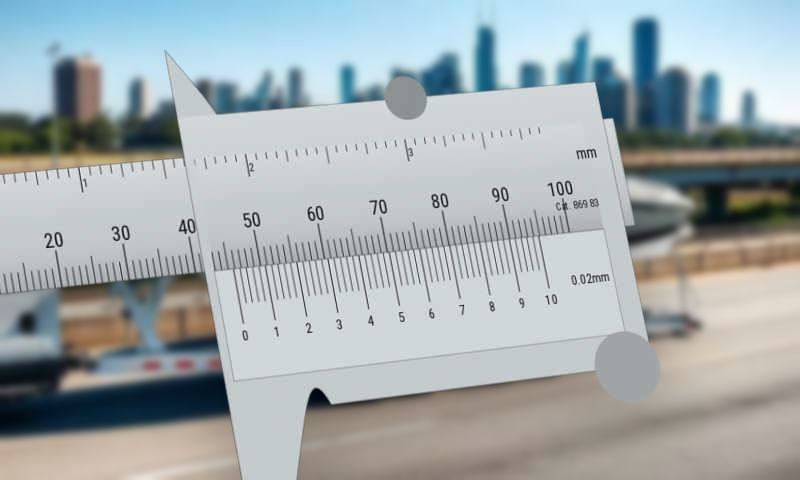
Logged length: 45.8 mm
